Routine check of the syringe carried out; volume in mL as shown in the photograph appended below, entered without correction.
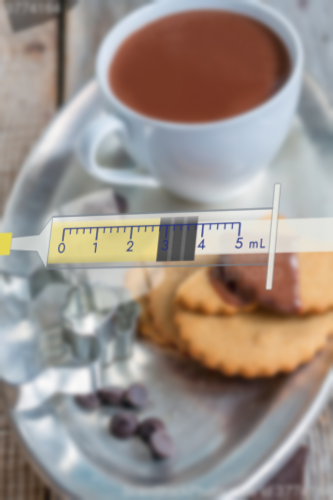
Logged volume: 2.8 mL
